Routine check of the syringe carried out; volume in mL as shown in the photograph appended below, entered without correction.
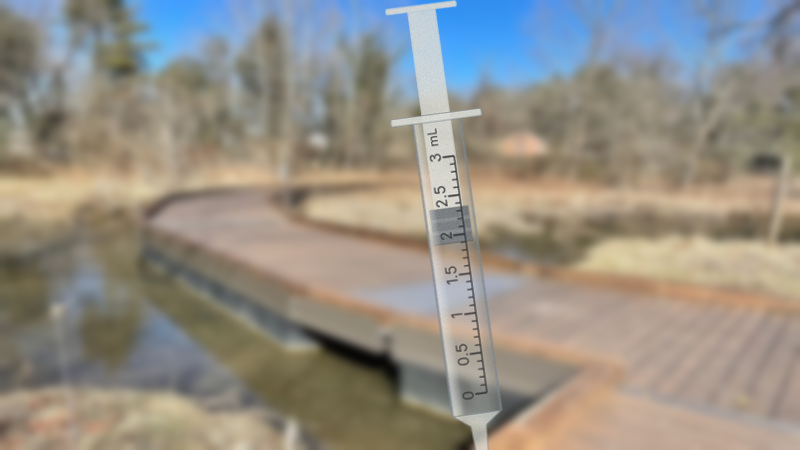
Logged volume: 1.9 mL
